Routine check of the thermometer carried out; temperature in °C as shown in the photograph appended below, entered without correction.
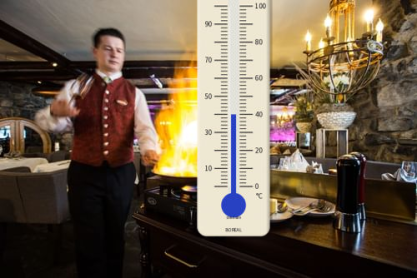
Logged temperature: 40 °C
